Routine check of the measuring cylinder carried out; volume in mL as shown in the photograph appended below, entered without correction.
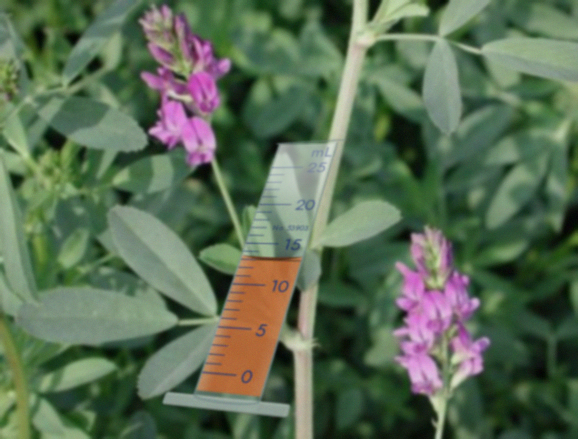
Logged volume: 13 mL
